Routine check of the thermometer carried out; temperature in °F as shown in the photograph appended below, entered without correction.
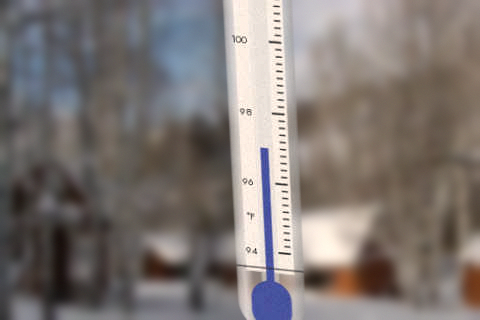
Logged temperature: 97 °F
